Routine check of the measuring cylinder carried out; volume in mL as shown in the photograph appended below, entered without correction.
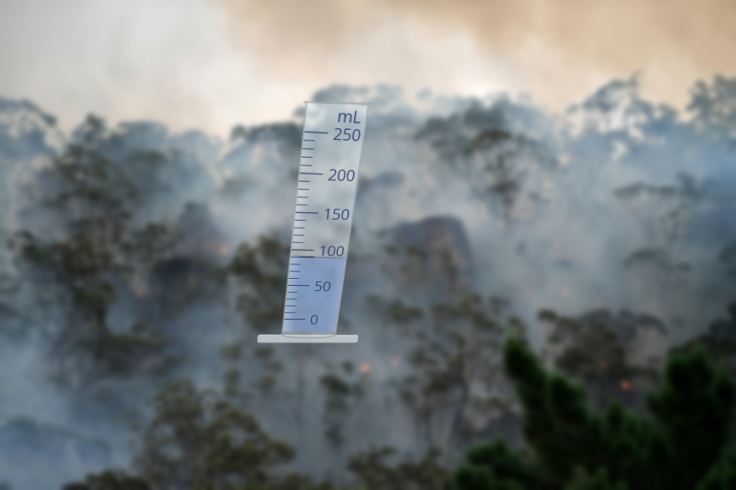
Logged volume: 90 mL
